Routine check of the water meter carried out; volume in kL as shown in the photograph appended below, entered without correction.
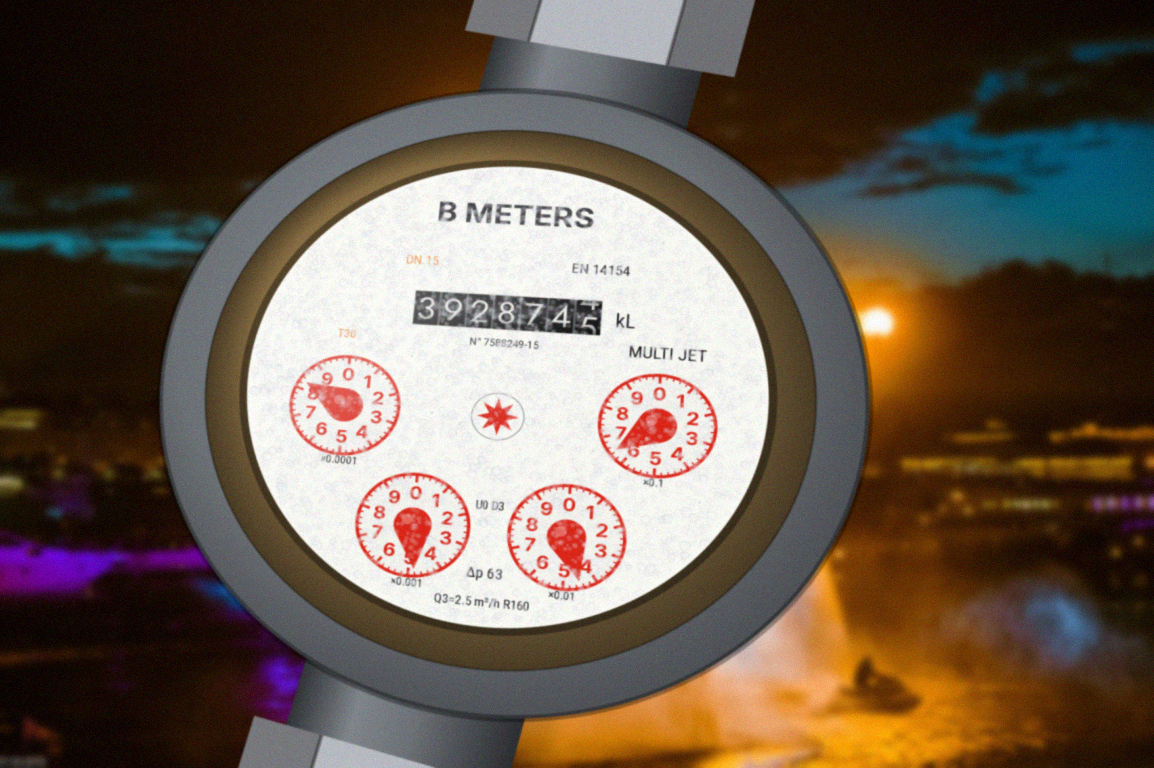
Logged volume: 3928744.6448 kL
